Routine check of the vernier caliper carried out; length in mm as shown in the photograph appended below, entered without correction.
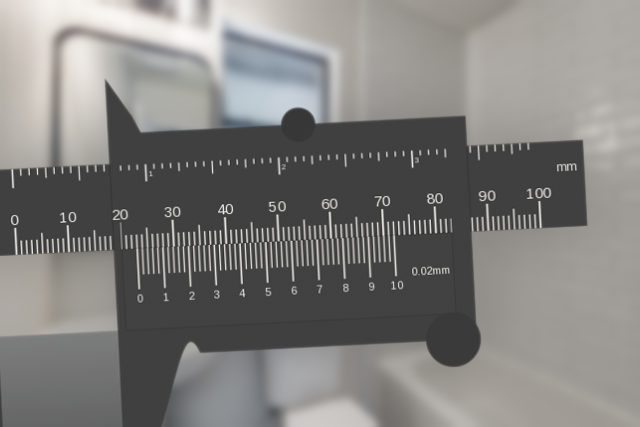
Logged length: 23.0 mm
